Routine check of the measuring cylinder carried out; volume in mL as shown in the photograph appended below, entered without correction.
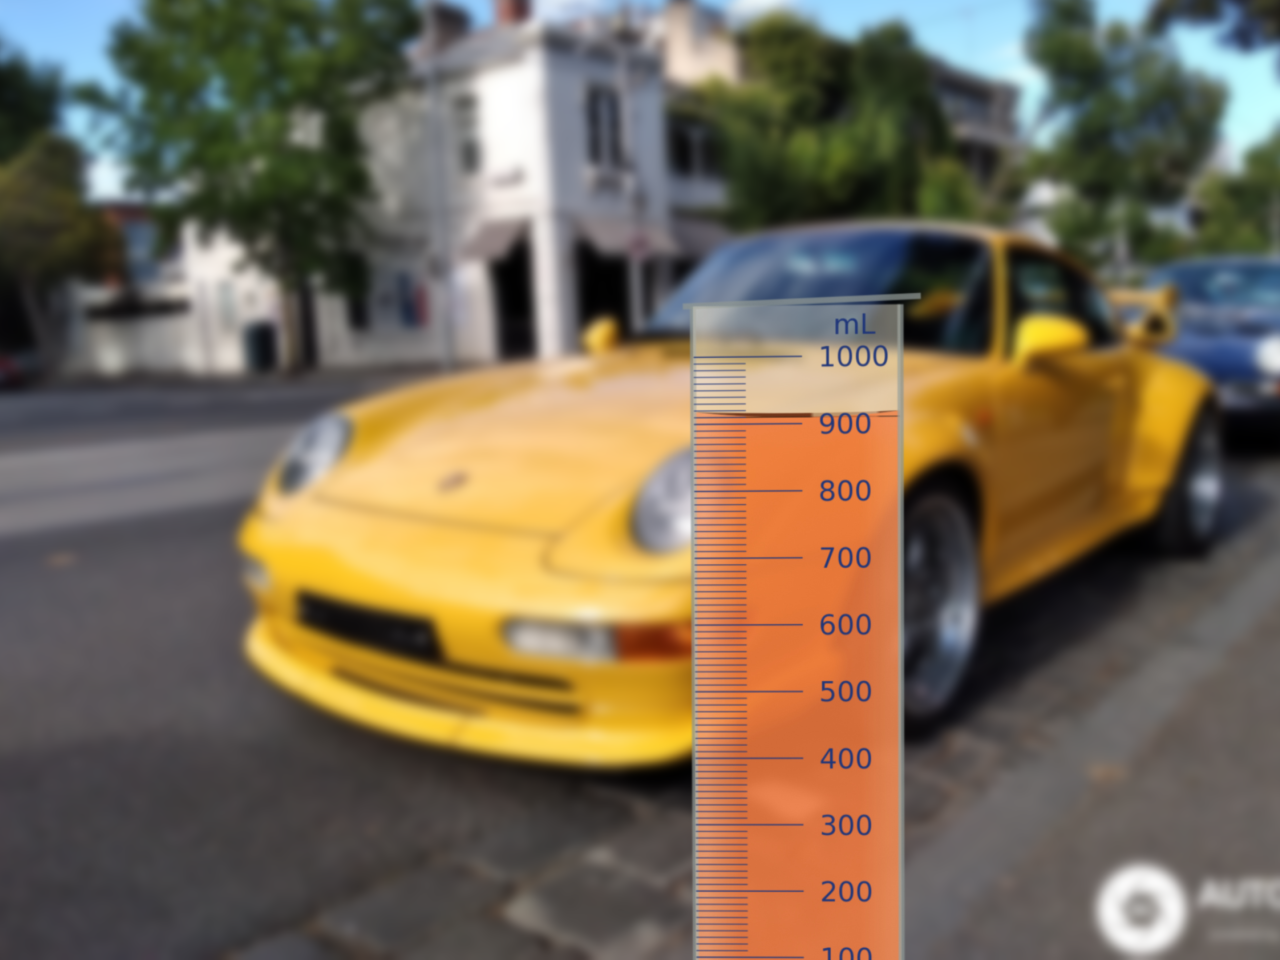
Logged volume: 910 mL
